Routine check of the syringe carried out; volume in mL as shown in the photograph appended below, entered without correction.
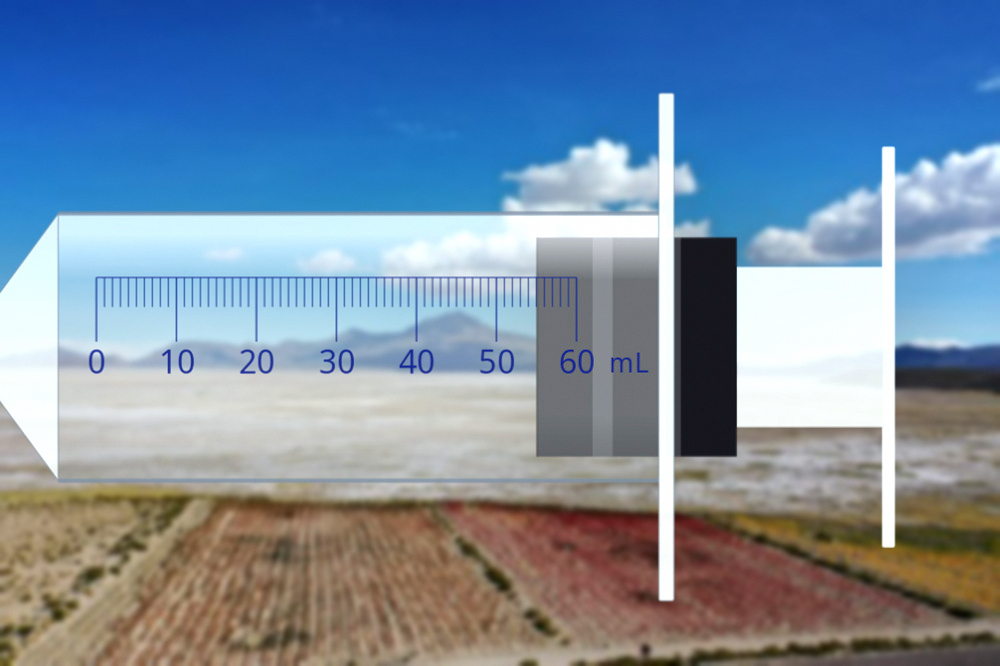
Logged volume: 55 mL
